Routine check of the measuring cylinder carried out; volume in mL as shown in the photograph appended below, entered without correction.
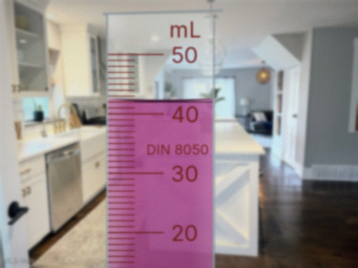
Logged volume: 42 mL
